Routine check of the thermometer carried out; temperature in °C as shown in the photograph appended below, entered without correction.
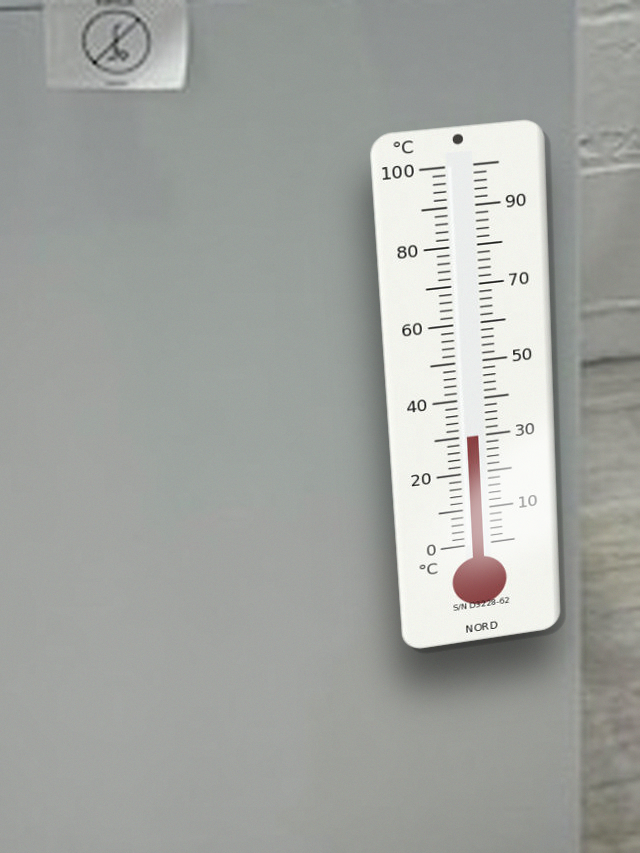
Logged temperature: 30 °C
